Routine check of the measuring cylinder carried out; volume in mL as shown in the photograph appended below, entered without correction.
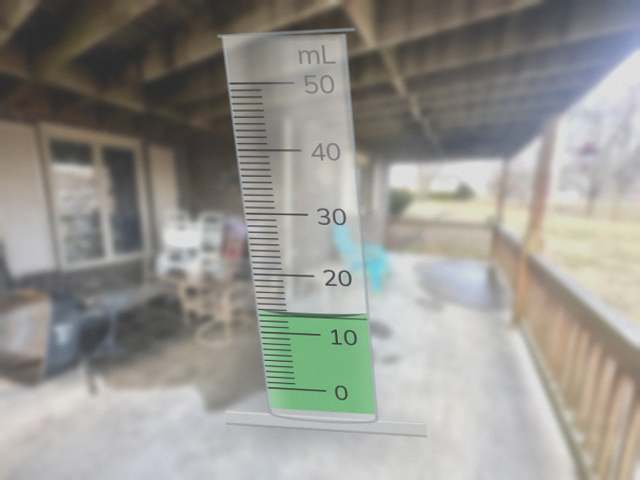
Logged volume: 13 mL
